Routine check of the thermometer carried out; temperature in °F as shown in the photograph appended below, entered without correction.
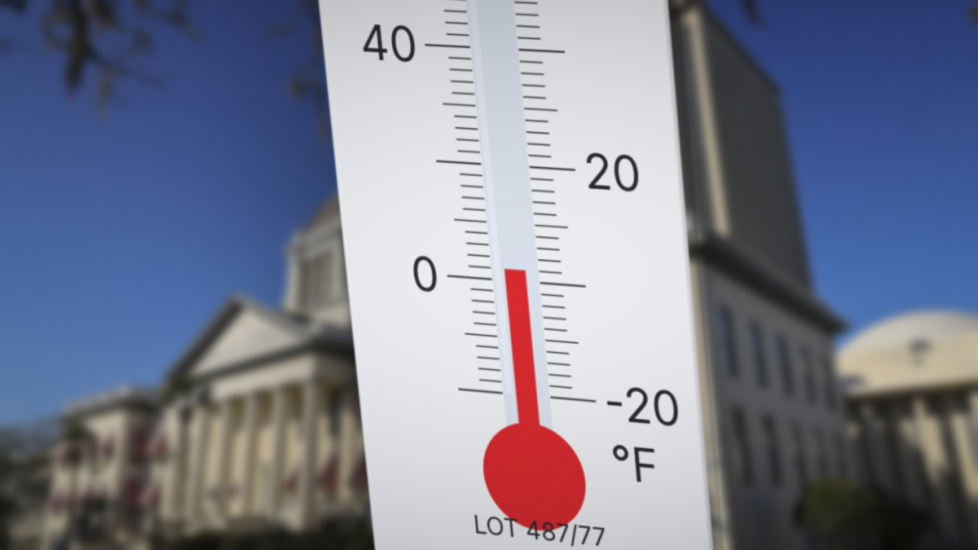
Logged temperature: 2 °F
